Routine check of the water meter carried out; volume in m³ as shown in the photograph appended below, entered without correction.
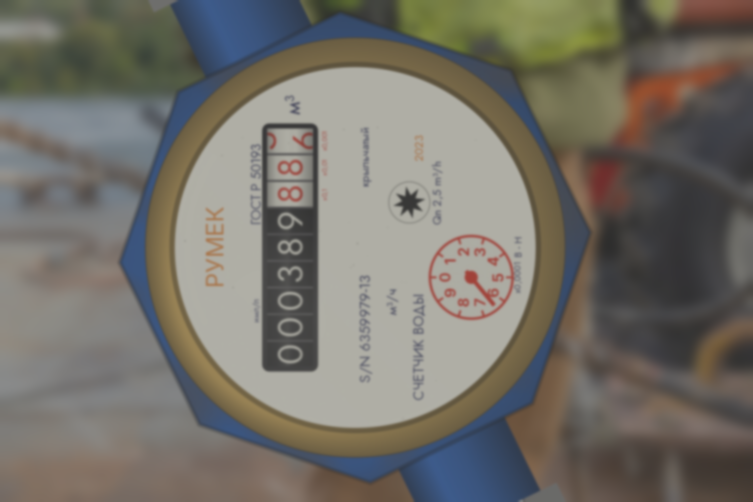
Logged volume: 389.8856 m³
